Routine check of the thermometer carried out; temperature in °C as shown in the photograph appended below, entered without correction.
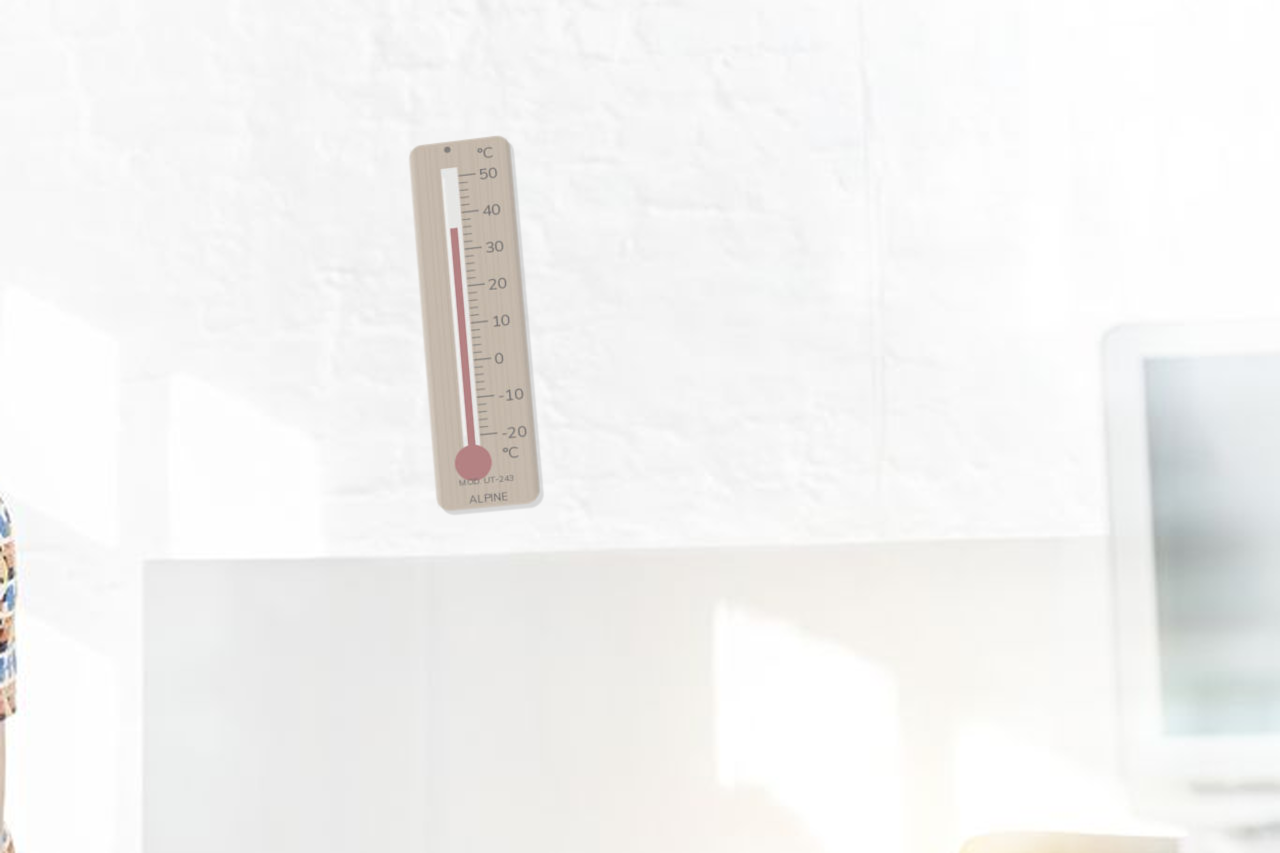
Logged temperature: 36 °C
